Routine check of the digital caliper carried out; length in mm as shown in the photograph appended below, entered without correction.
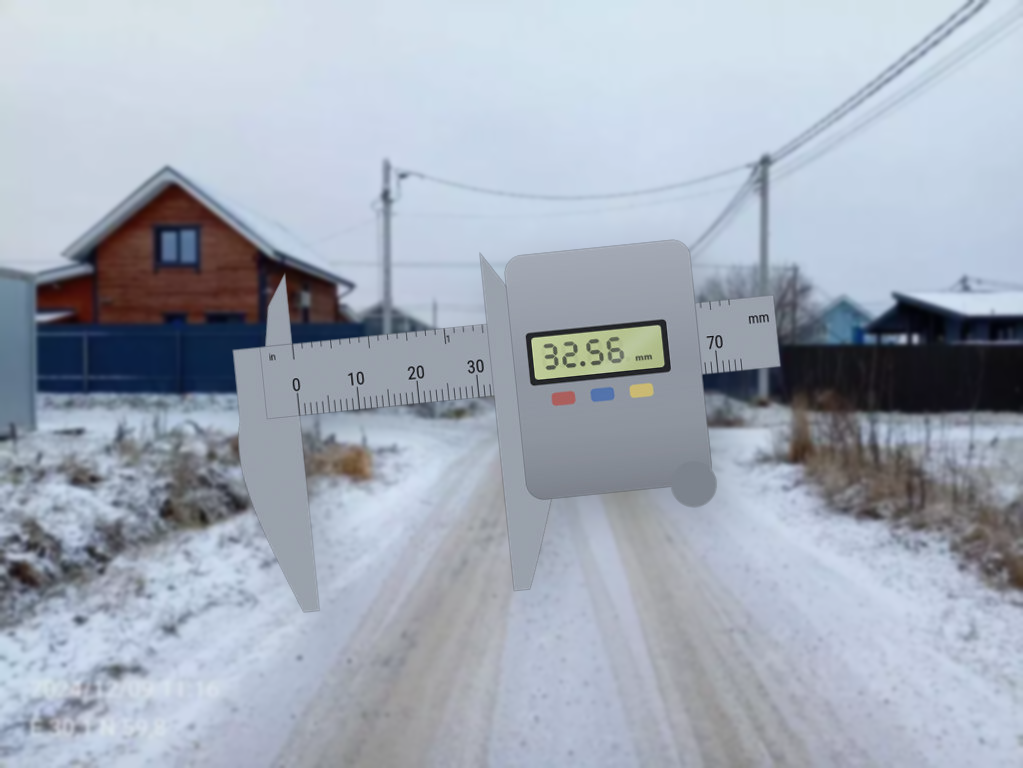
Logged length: 32.56 mm
